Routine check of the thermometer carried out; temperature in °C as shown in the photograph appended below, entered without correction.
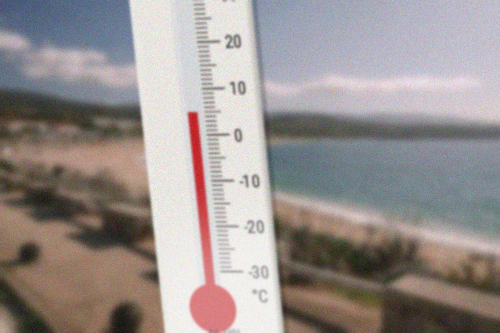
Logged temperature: 5 °C
